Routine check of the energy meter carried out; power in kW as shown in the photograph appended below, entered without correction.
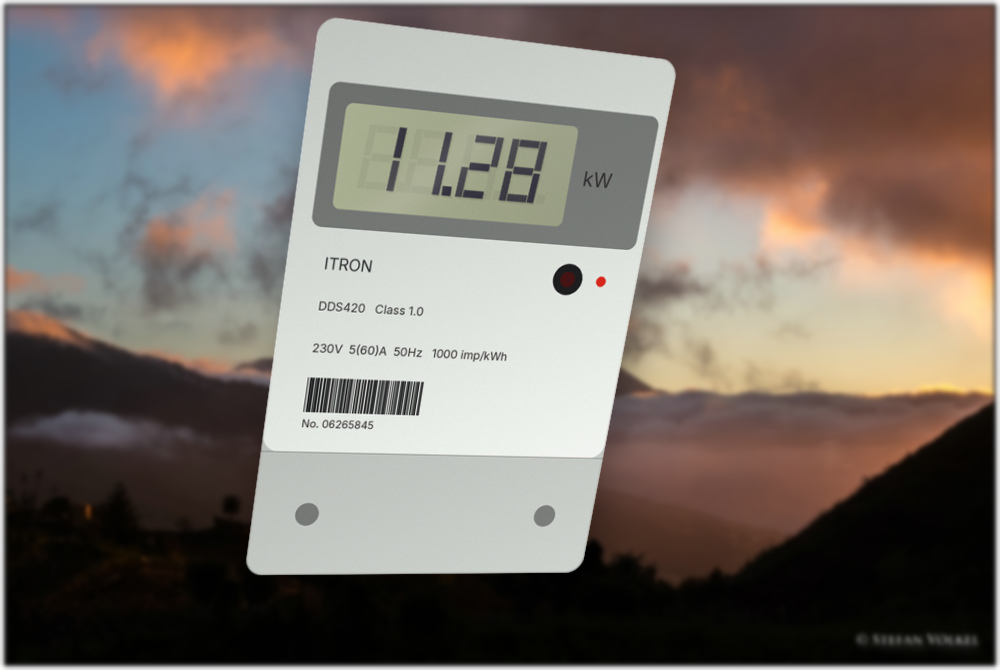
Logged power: 11.28 kW
